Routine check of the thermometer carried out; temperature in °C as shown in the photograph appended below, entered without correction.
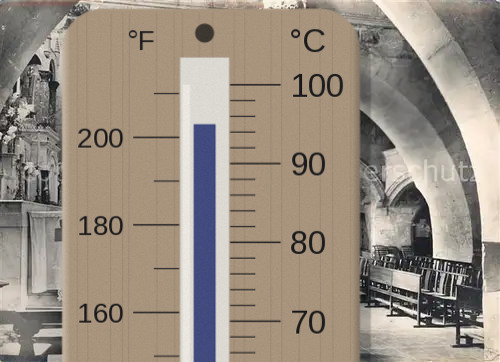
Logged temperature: 95 °C
